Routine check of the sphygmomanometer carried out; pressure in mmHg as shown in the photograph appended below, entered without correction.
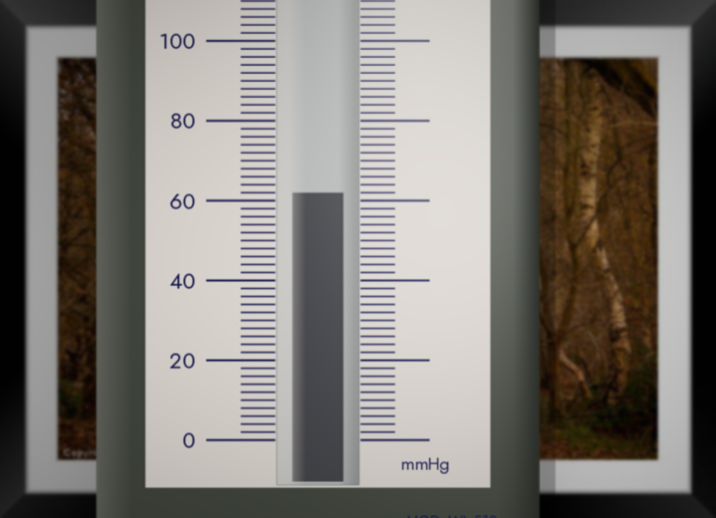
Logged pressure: 62 mmHg
